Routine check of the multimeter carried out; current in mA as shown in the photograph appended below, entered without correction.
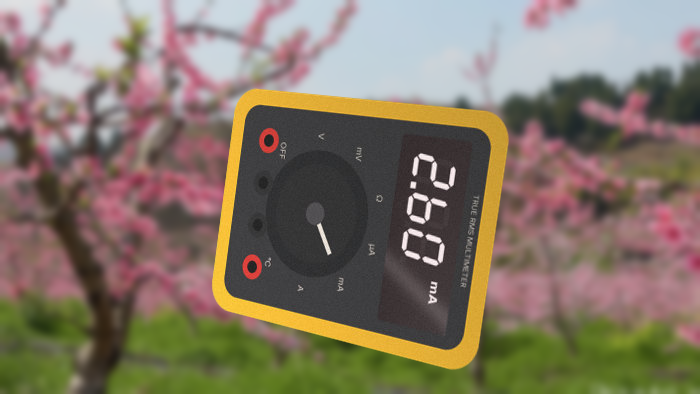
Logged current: 2.60 mA
